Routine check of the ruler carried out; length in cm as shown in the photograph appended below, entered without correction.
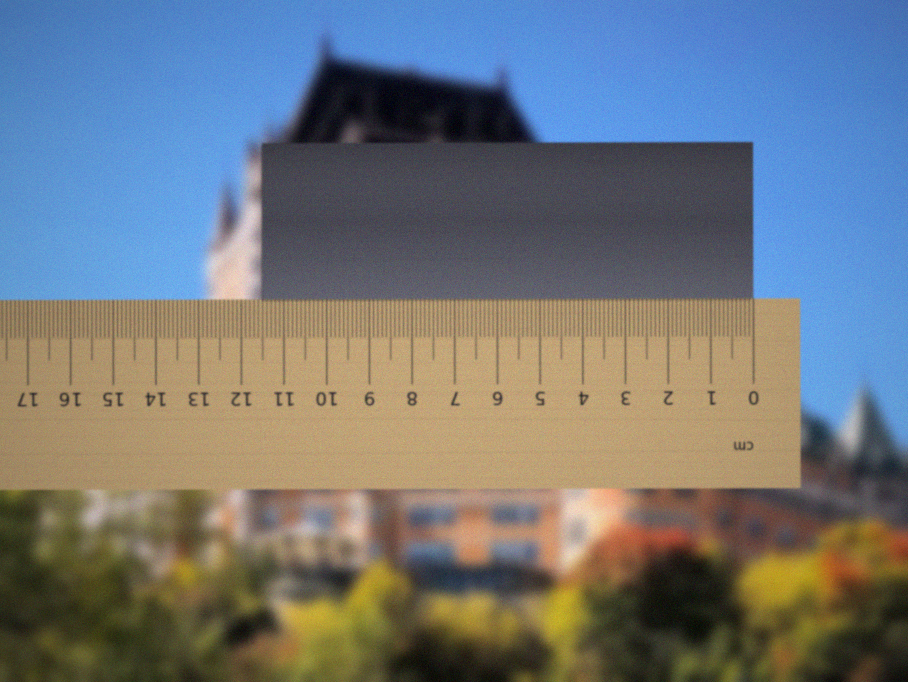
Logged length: 11.5 cm
